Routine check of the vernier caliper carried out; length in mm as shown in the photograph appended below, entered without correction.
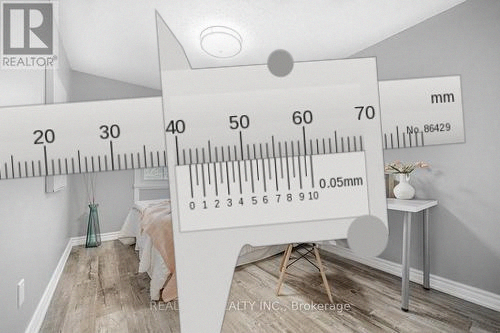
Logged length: 41.8 mm
